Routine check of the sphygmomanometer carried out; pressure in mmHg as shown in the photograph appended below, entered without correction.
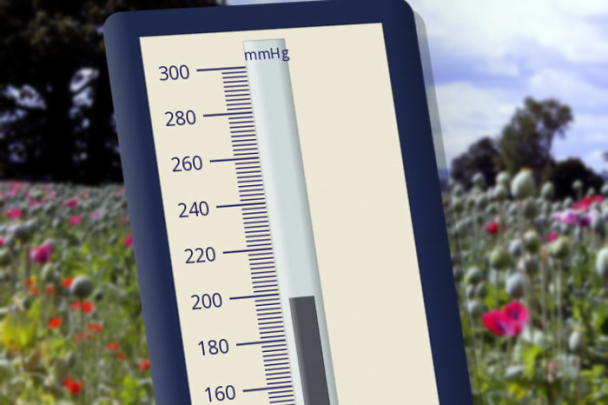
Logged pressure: 198 mmHg
